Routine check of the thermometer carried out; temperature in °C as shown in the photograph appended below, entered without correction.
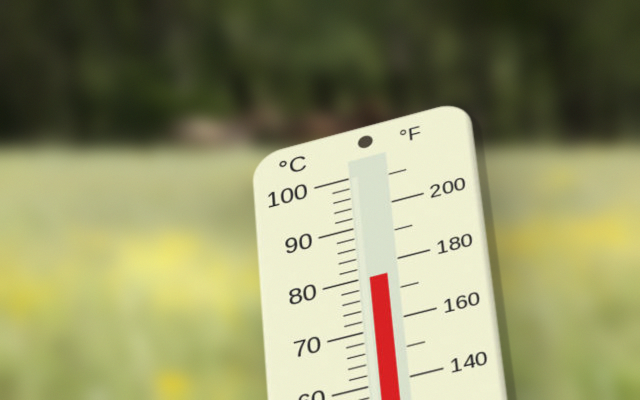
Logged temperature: 80 °C
